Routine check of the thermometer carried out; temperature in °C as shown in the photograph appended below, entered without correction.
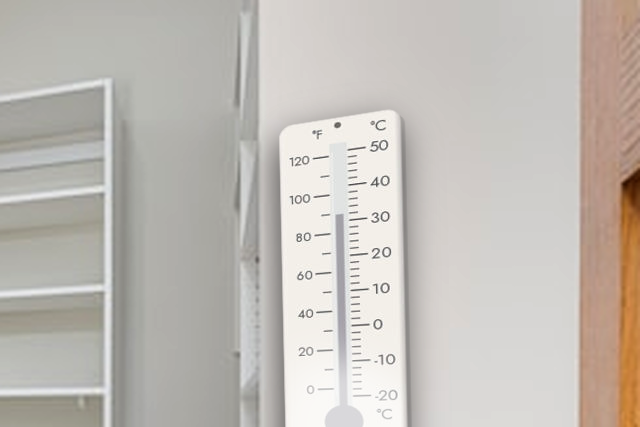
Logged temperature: 32 °C
